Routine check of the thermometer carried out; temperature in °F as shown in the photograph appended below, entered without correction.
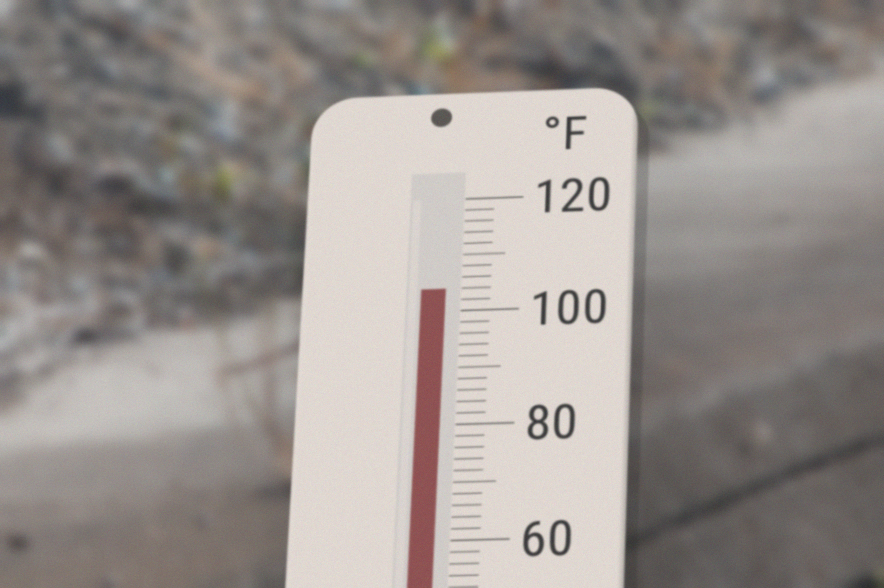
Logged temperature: 104 °F
